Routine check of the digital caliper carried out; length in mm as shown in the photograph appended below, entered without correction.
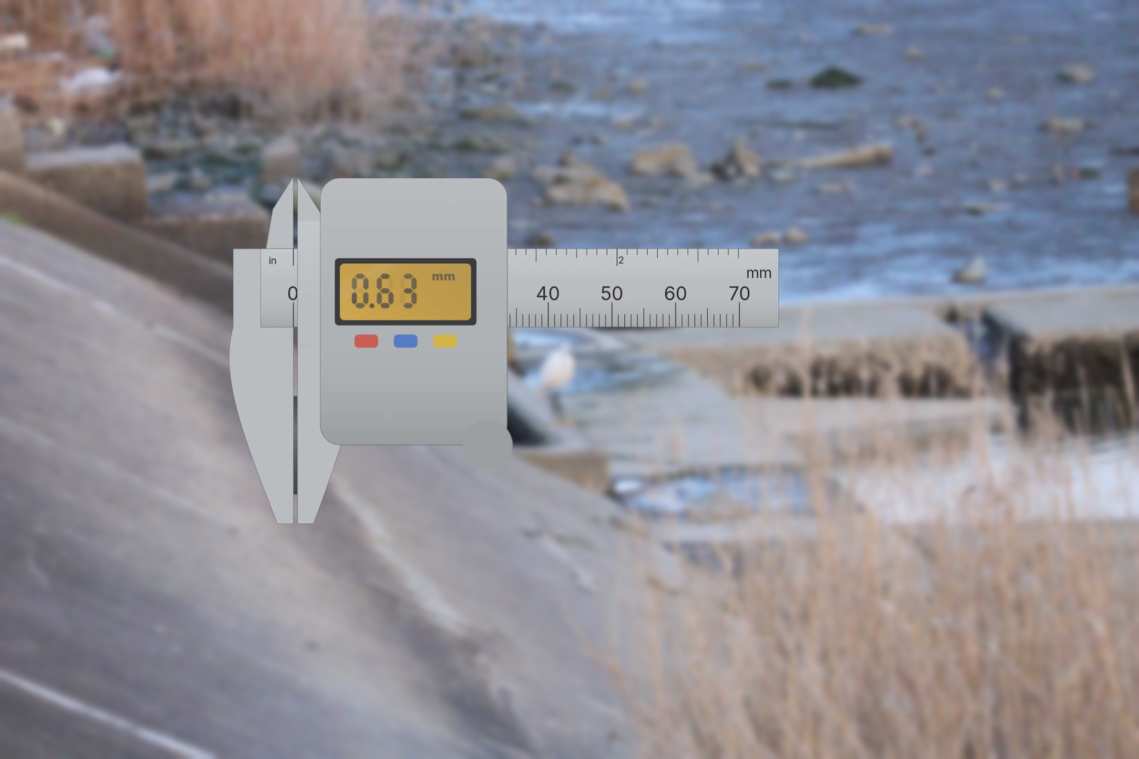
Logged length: 0.63 mm
